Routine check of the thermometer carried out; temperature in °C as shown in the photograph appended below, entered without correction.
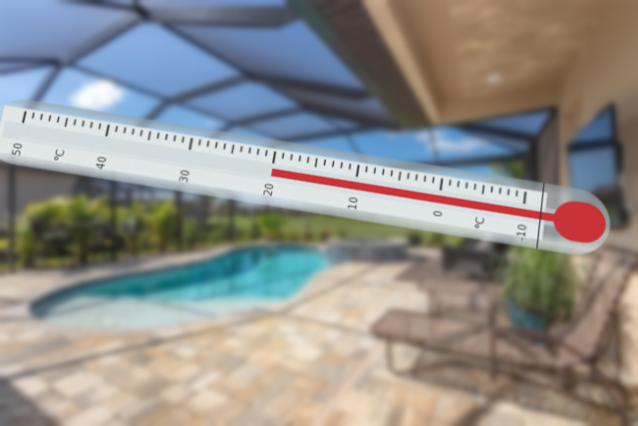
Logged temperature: 20 °C
